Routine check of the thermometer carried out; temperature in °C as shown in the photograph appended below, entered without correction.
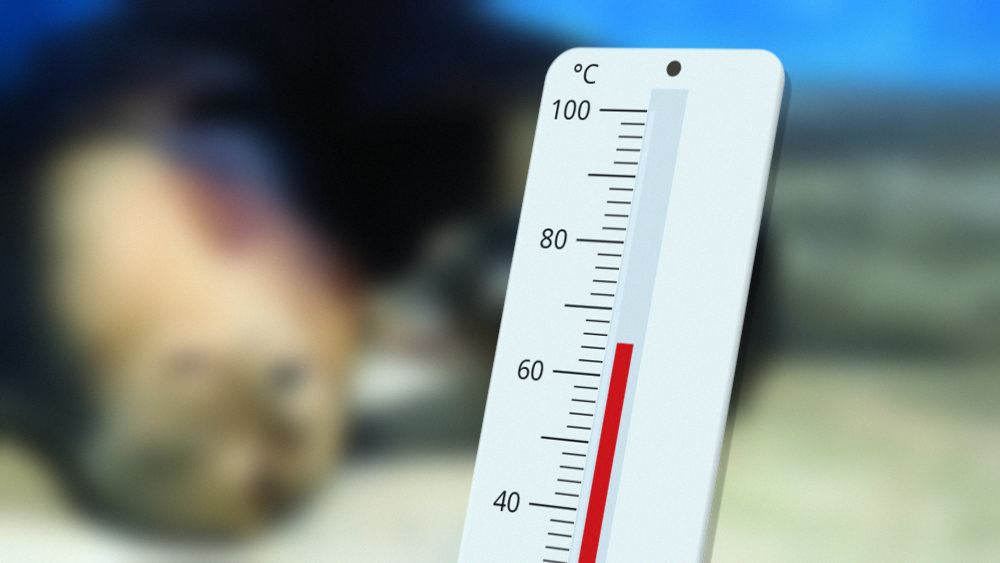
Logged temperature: 65 °C
